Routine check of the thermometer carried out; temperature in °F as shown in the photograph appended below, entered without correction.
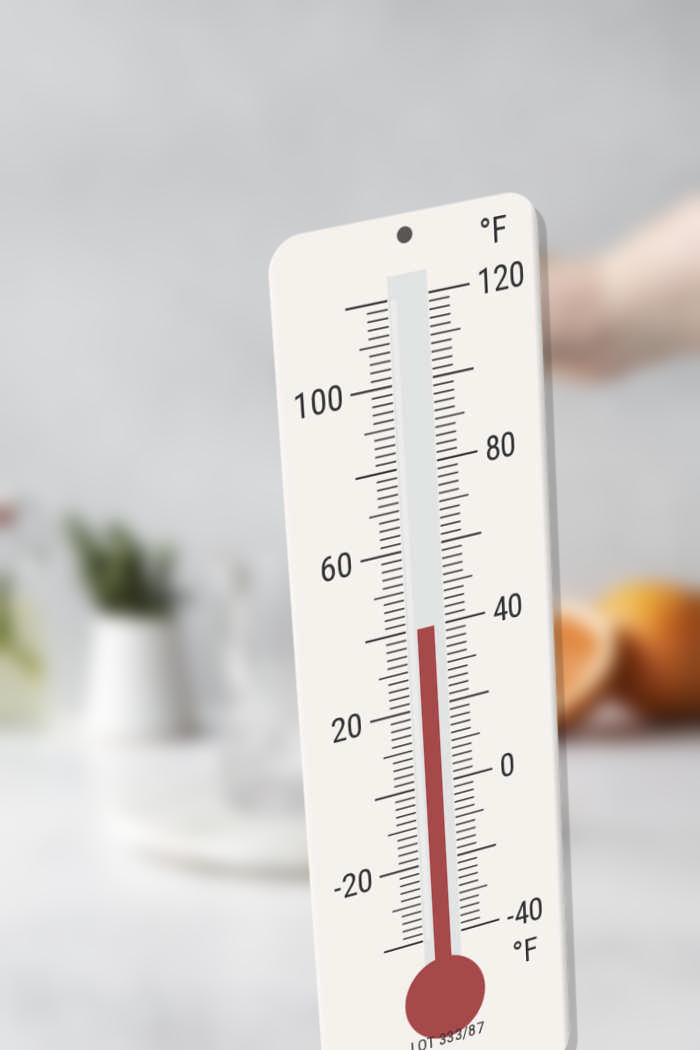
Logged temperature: 40 °F
